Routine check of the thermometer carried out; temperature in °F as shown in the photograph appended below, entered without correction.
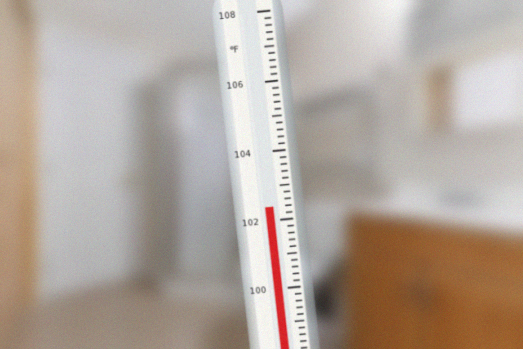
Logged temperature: 102.4 °F
